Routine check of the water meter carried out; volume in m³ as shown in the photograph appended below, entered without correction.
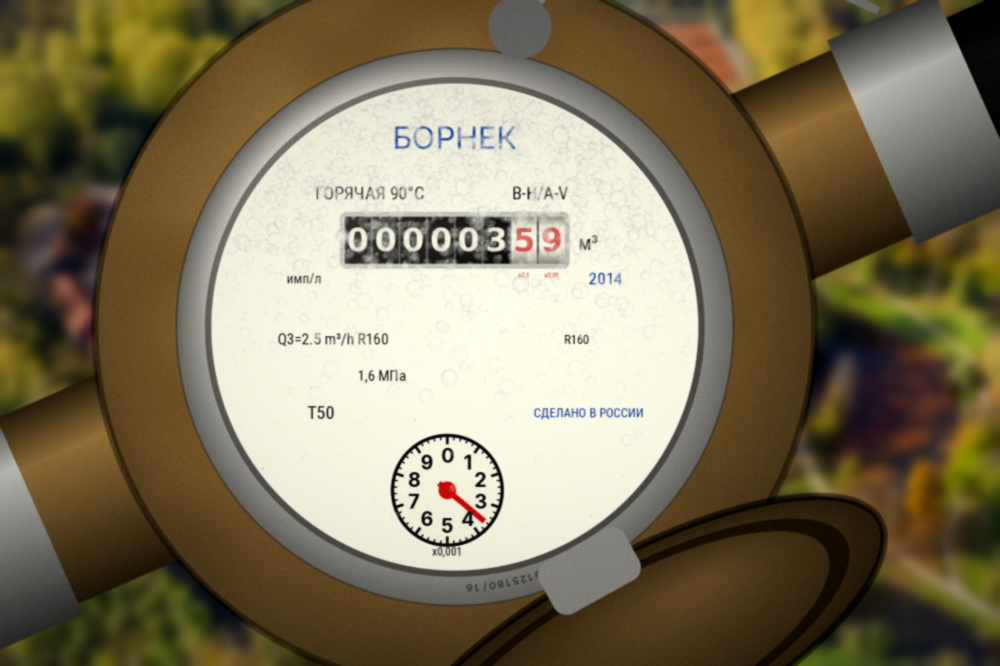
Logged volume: 3.593 m³
